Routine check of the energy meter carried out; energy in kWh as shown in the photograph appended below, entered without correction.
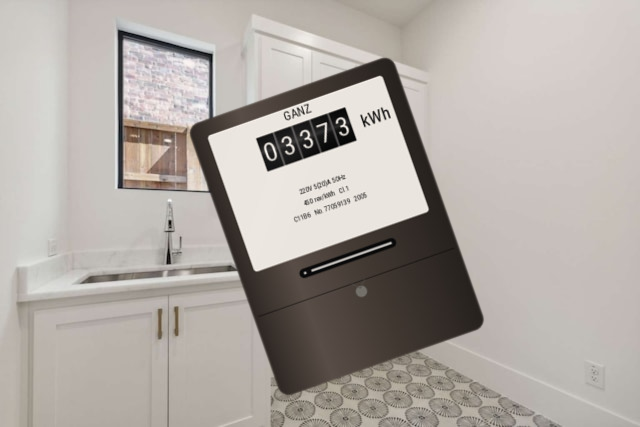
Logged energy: 3373 kWh
